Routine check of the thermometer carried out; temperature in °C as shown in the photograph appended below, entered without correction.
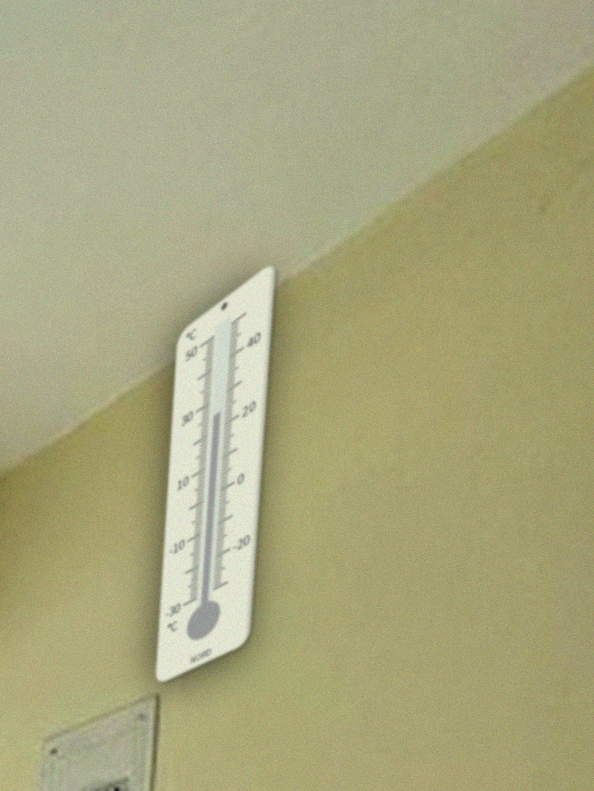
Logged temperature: 25 °C
